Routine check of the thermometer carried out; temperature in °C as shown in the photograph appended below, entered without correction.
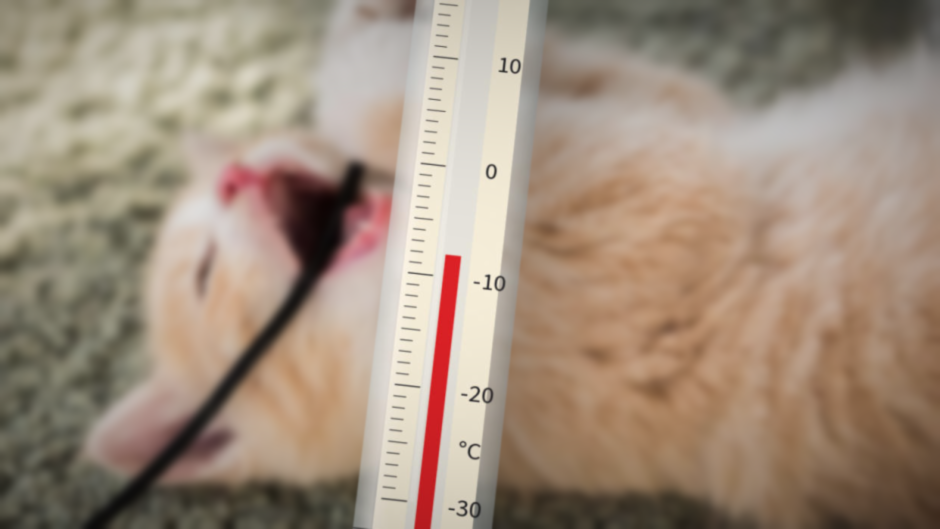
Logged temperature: -8 °C
